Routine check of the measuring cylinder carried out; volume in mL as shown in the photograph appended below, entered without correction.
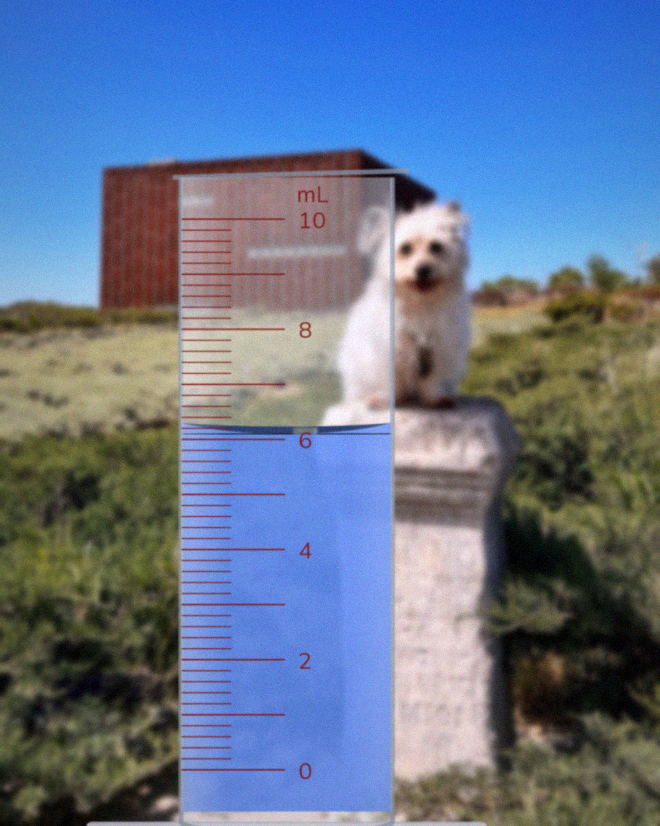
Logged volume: 6.1 mL
